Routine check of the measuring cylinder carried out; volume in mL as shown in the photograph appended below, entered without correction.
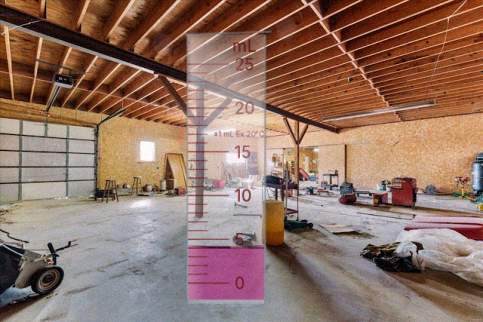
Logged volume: 4 mL
